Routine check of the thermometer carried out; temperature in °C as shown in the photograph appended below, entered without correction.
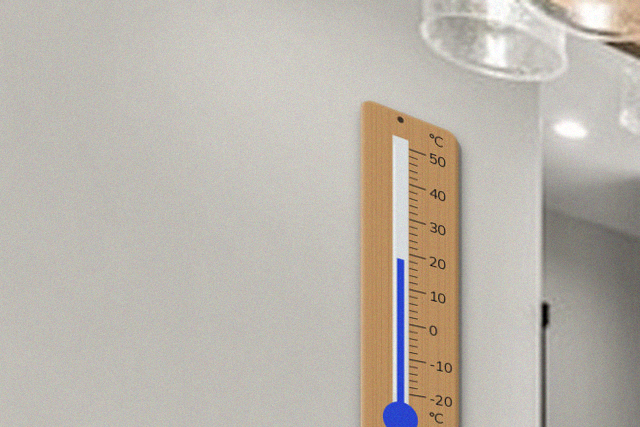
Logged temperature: 18 °C
